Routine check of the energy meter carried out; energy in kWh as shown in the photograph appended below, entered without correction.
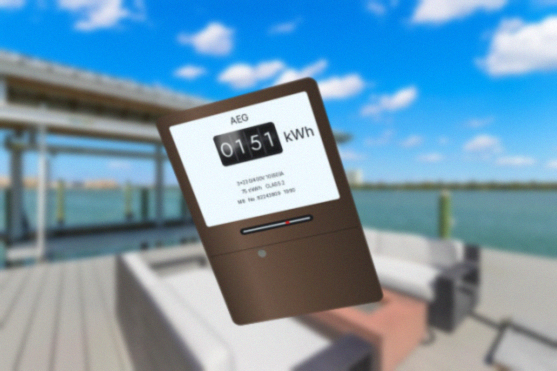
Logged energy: 151 kWh
